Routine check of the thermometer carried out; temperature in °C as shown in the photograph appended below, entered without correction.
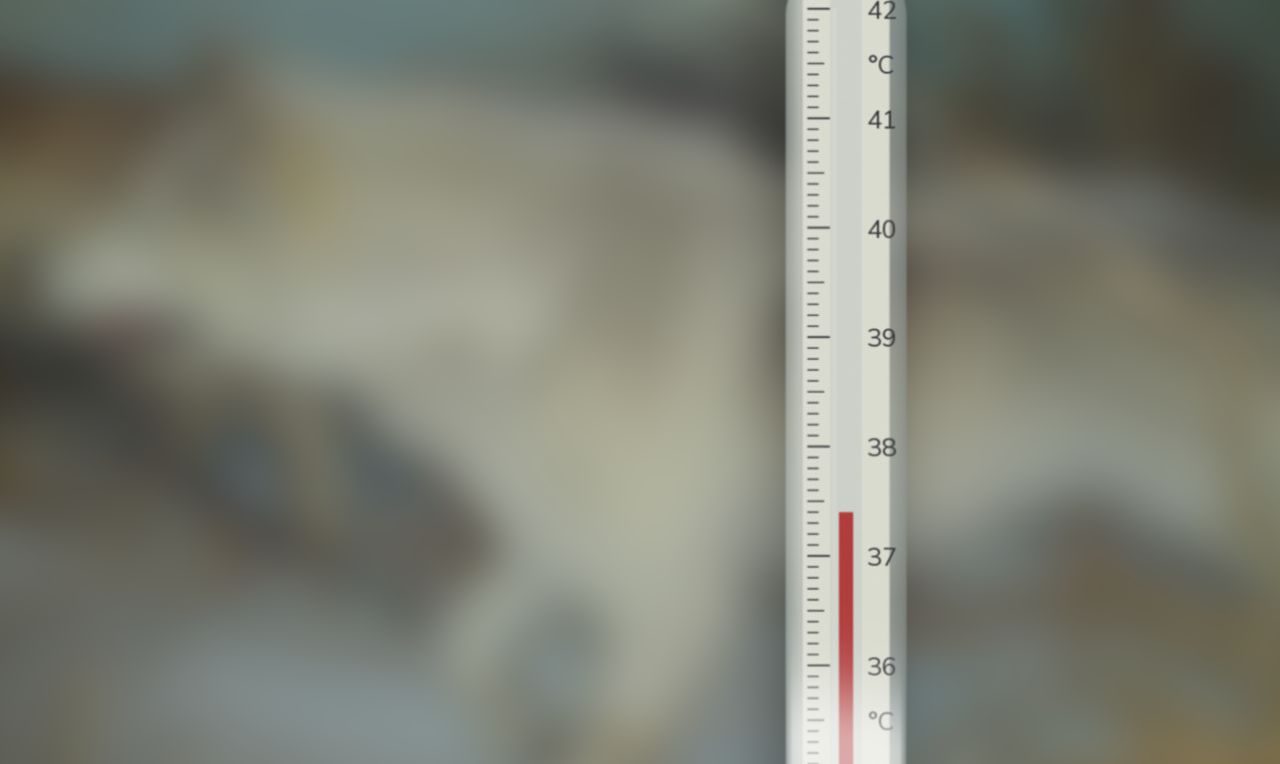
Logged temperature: 37.4 °C
